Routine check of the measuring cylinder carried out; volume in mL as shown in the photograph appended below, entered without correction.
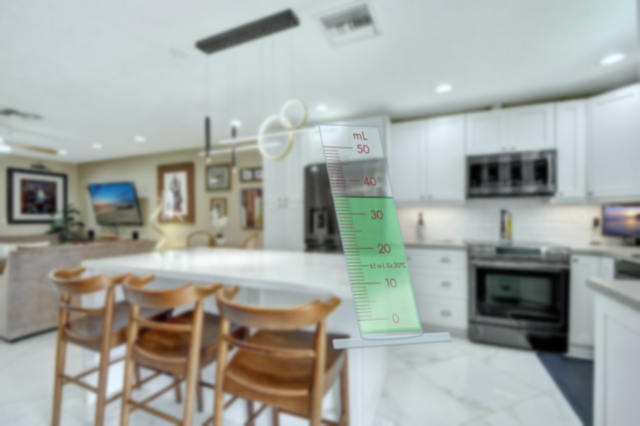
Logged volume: 35 mL
